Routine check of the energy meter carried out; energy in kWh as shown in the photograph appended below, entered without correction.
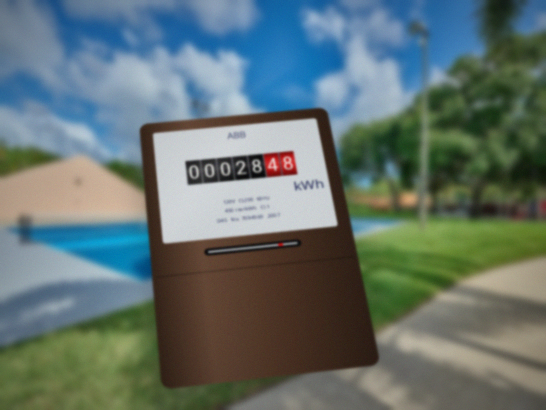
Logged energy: 28.48 kWh
